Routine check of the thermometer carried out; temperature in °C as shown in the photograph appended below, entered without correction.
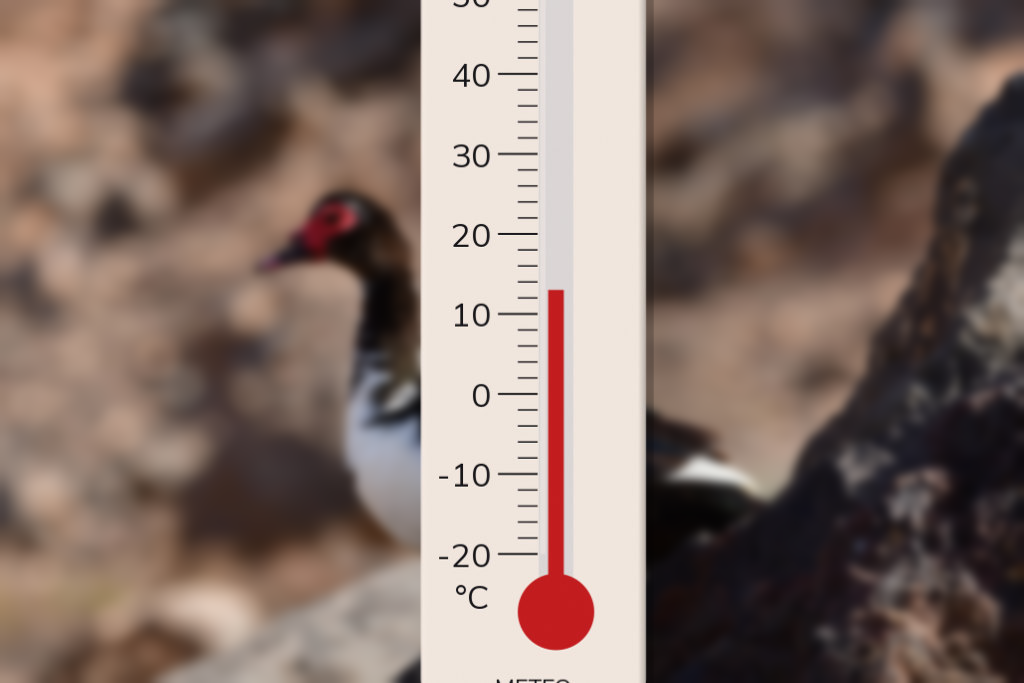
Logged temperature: 13 °C
